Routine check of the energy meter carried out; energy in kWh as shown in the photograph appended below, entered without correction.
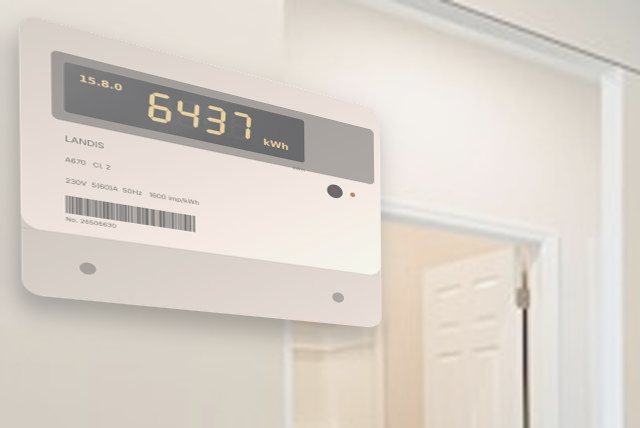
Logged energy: 6437 kWh
